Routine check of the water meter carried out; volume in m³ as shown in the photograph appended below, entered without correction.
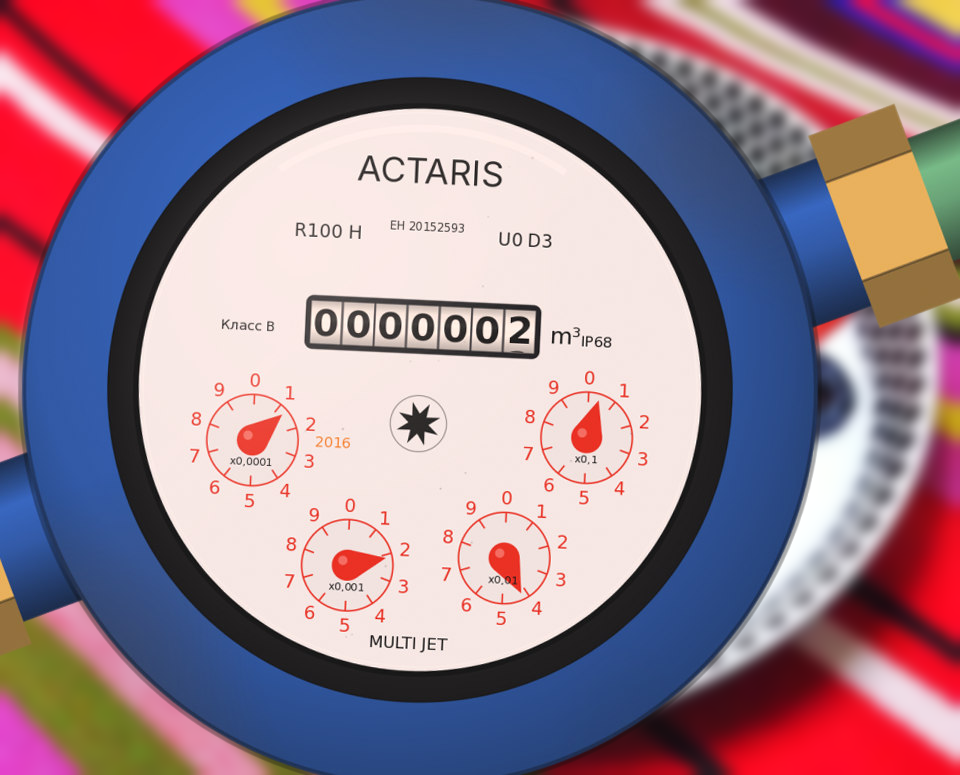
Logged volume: 2.0421 m³
